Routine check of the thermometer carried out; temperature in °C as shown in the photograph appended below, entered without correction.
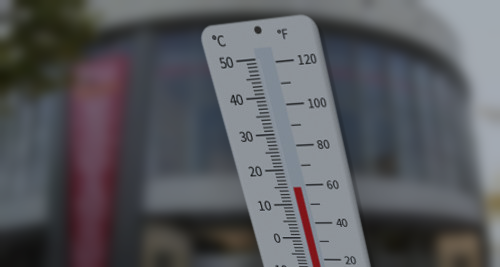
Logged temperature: 15 °C
